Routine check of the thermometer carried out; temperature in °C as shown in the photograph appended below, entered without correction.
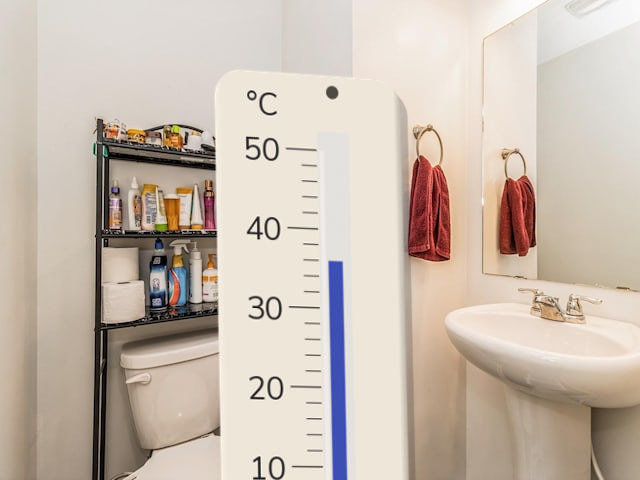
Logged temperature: 36 °C
